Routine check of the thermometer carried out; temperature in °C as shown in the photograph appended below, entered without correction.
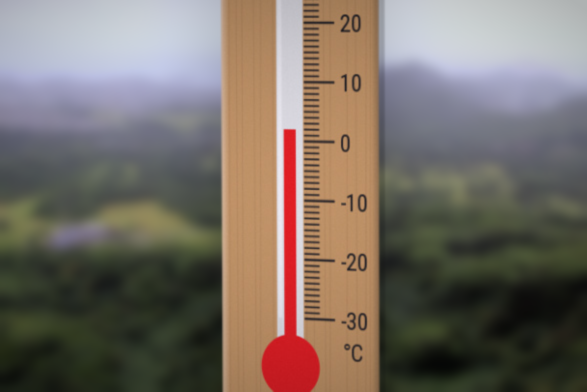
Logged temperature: 2 °C
